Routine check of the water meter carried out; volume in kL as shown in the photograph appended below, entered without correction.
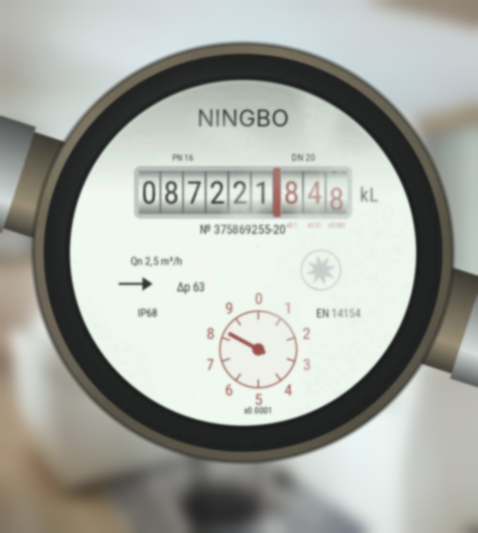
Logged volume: 87221.8478 kL
